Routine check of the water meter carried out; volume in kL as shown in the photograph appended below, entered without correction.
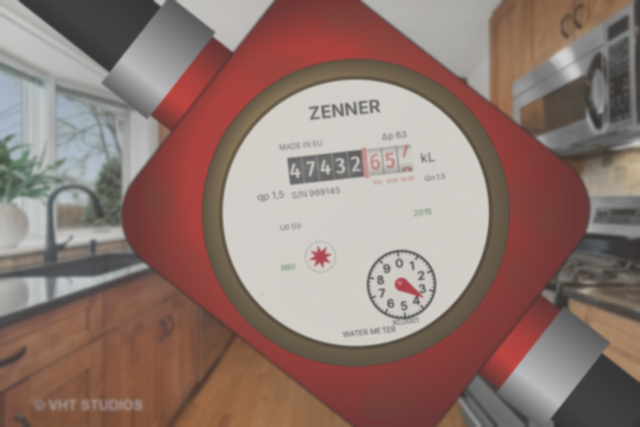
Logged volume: 47432.6573 kL
